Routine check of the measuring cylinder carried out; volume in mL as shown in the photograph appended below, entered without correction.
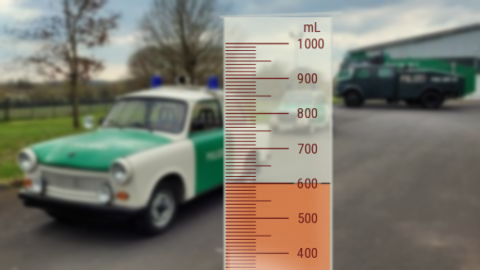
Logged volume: 600 mL
